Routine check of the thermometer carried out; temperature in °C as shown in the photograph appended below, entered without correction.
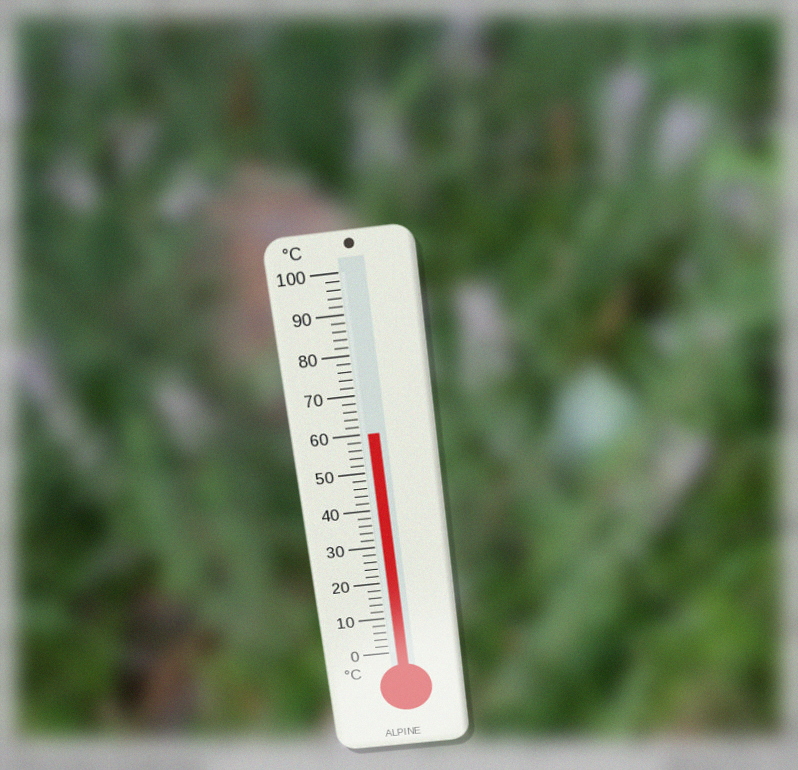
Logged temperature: 60 °C
